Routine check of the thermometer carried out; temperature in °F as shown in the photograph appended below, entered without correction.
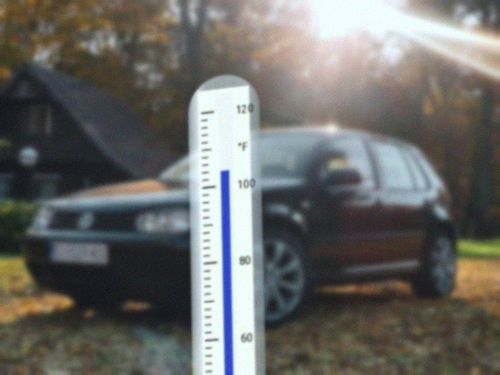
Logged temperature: 104 °F
